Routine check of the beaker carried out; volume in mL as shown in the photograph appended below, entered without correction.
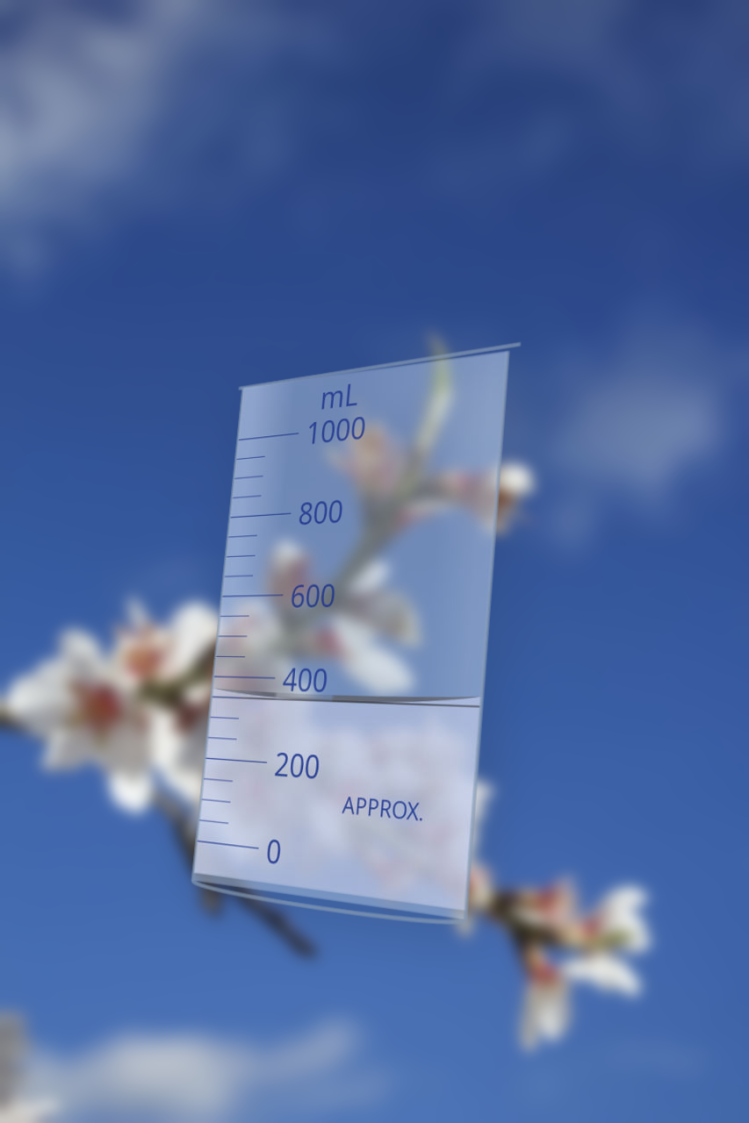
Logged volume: 350 mL
